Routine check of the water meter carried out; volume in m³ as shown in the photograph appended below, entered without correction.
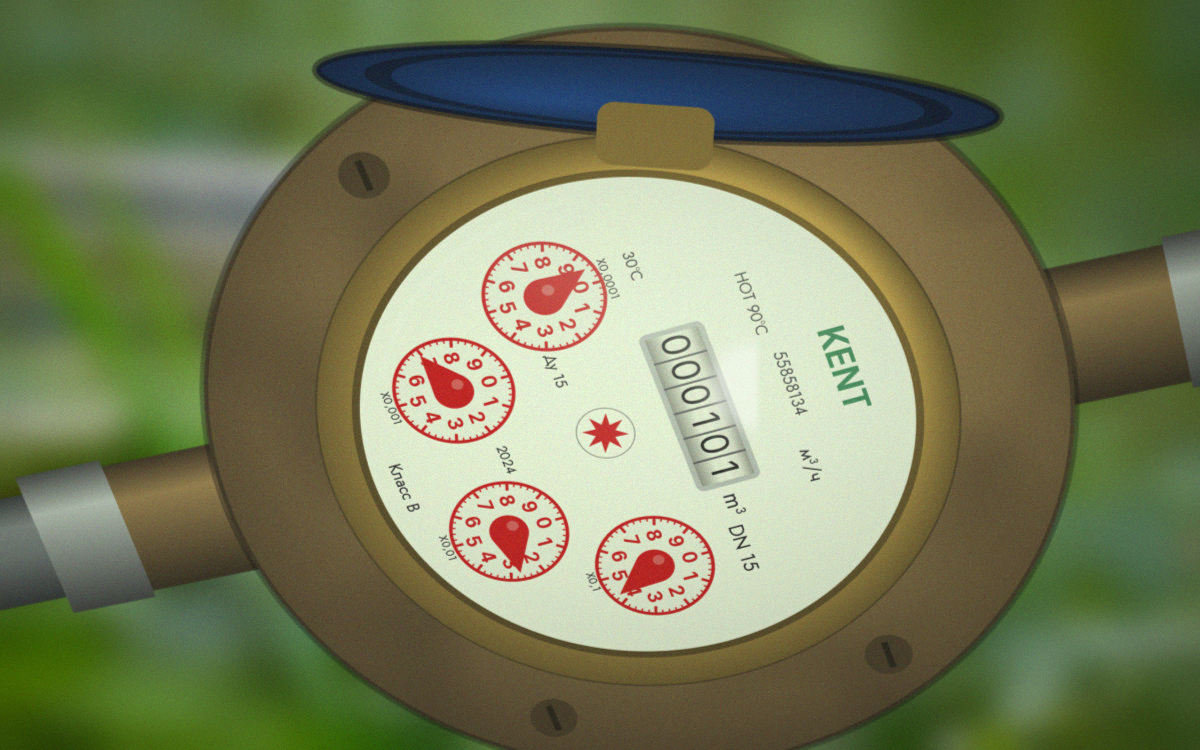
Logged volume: 101.4269 m³
